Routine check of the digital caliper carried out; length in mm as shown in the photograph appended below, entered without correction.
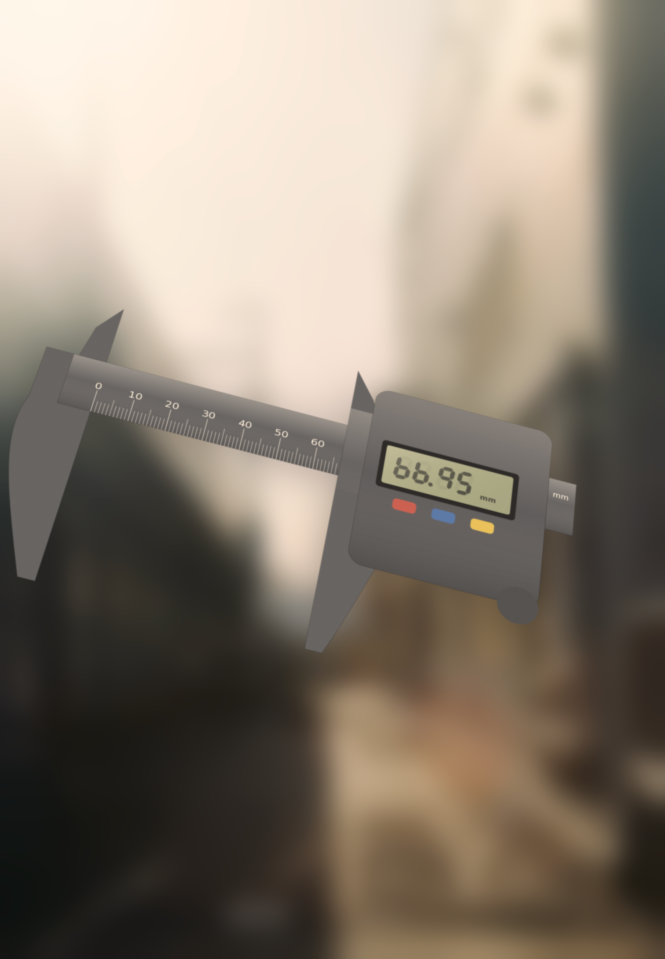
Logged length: 66.95 mm
